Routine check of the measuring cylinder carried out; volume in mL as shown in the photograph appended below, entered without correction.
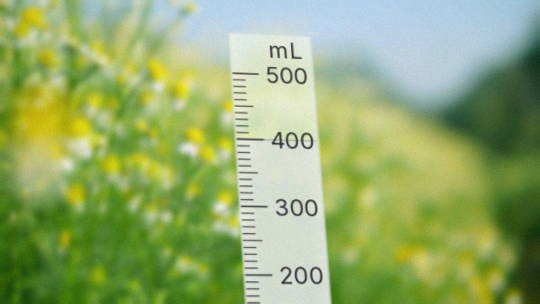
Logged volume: 400 mL
